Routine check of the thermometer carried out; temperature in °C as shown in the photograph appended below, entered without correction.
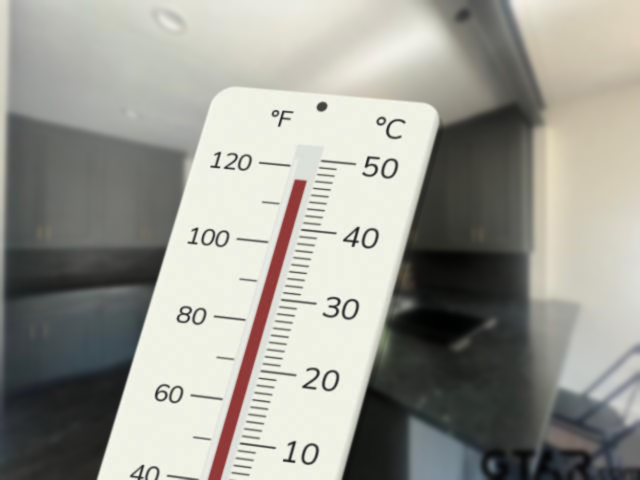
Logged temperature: 47 °C
